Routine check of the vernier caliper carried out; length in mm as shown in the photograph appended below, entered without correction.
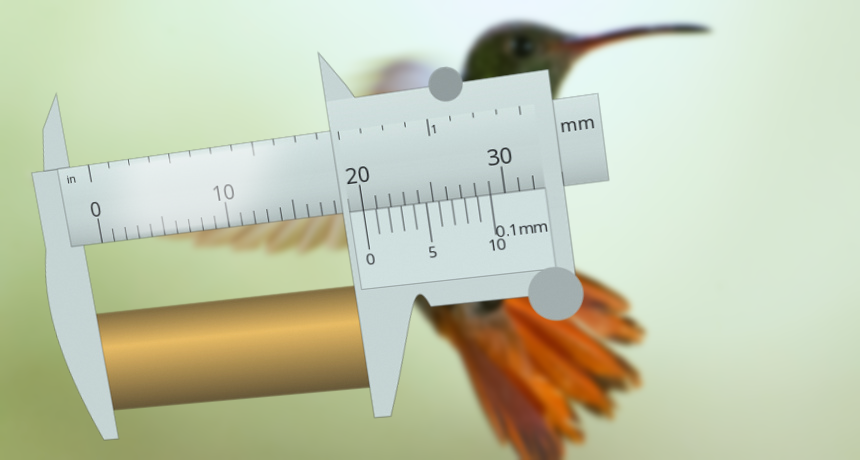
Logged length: 20.0 mm
